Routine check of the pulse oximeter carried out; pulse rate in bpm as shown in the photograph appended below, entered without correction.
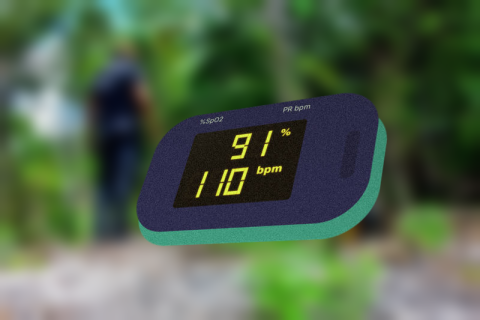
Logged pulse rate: 110 bpm
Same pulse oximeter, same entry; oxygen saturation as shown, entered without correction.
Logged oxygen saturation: 91 %
